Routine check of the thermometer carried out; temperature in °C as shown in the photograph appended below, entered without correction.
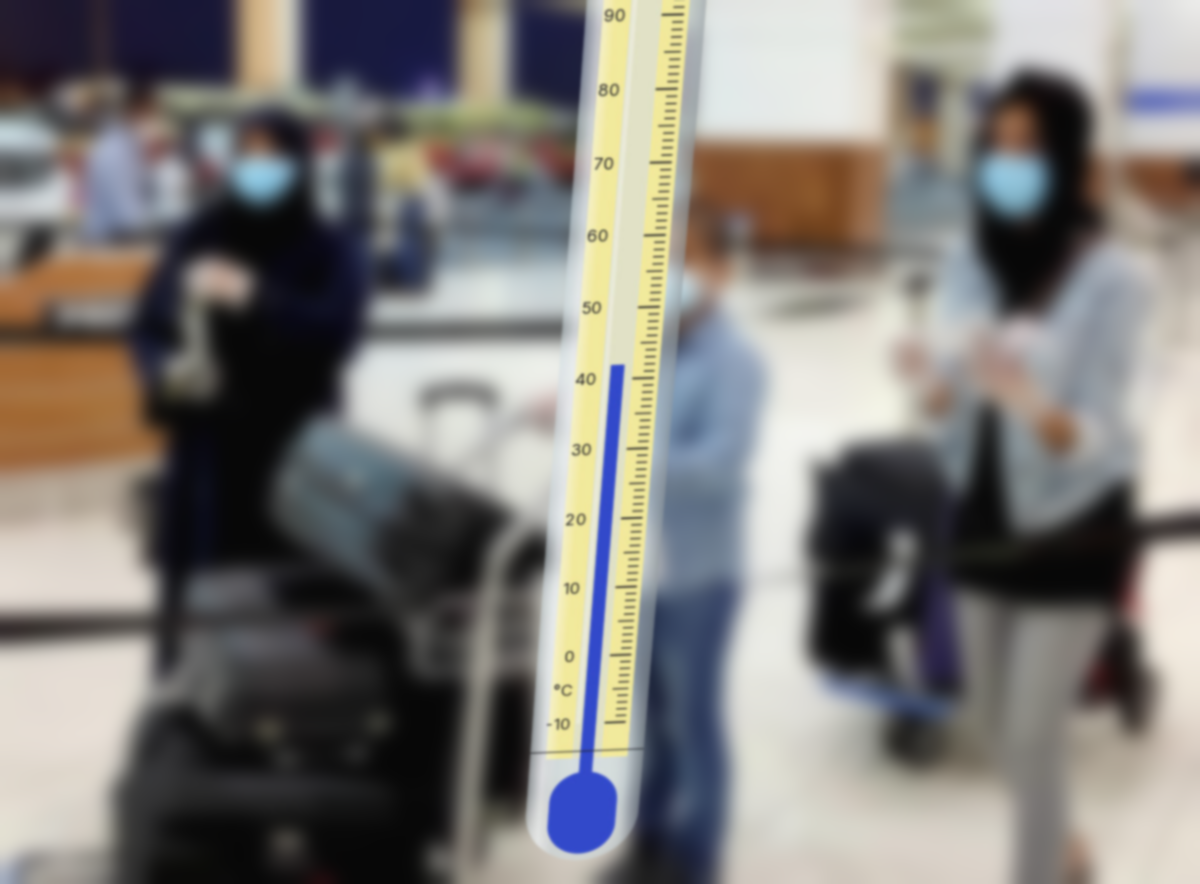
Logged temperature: 42 °C
